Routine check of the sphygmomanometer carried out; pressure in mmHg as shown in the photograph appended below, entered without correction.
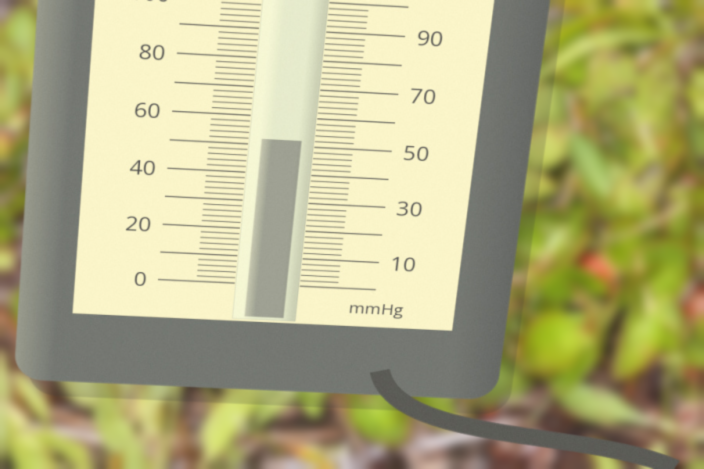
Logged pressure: 52 mmHg
